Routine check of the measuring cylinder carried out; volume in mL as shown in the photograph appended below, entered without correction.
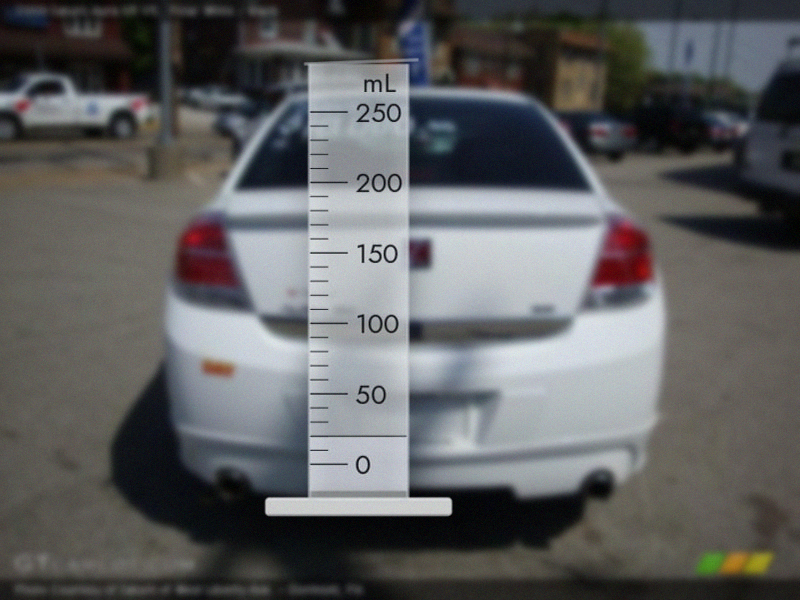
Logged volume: 20 mL
